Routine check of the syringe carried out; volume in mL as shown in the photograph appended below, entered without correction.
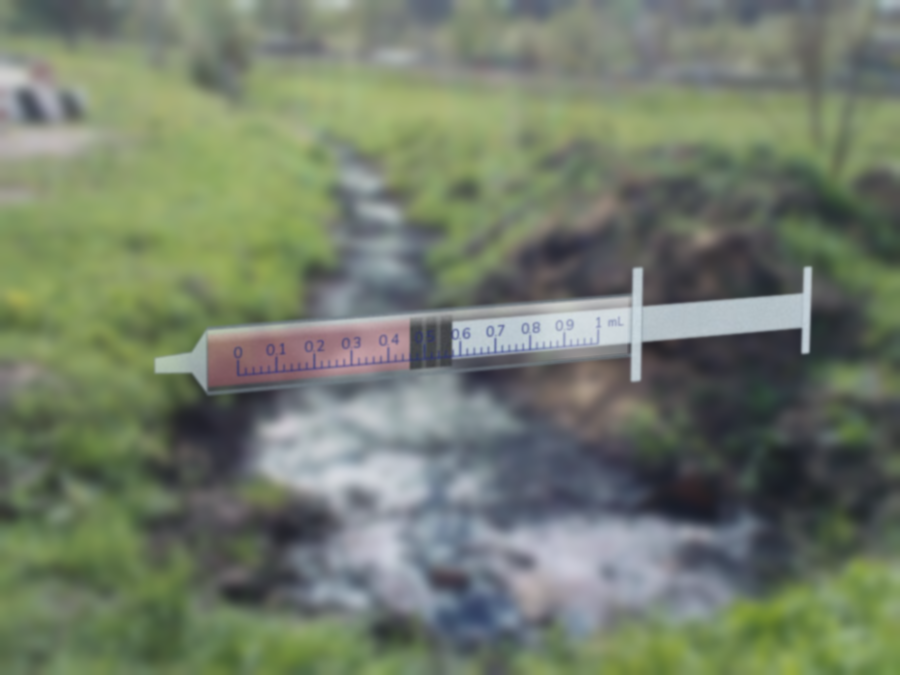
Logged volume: 0.46 mL
